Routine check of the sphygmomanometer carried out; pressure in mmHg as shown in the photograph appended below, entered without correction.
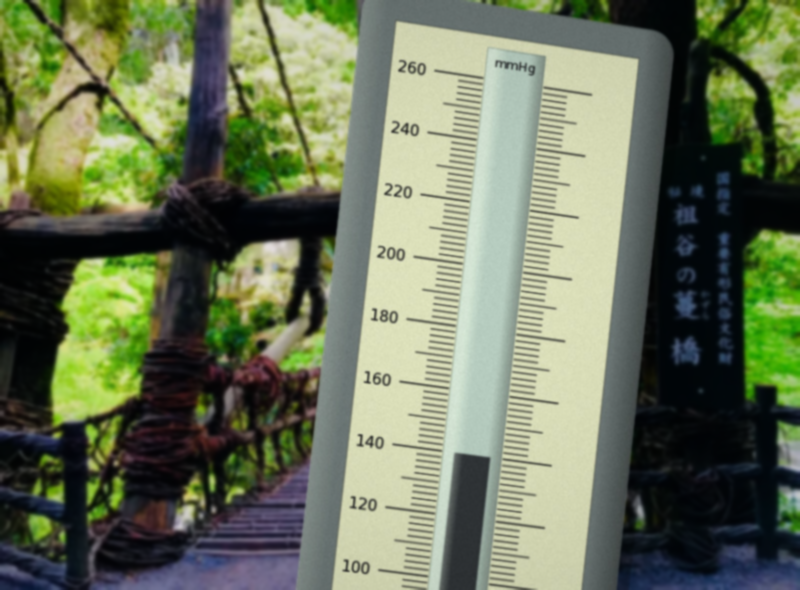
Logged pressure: 140 mmHg
